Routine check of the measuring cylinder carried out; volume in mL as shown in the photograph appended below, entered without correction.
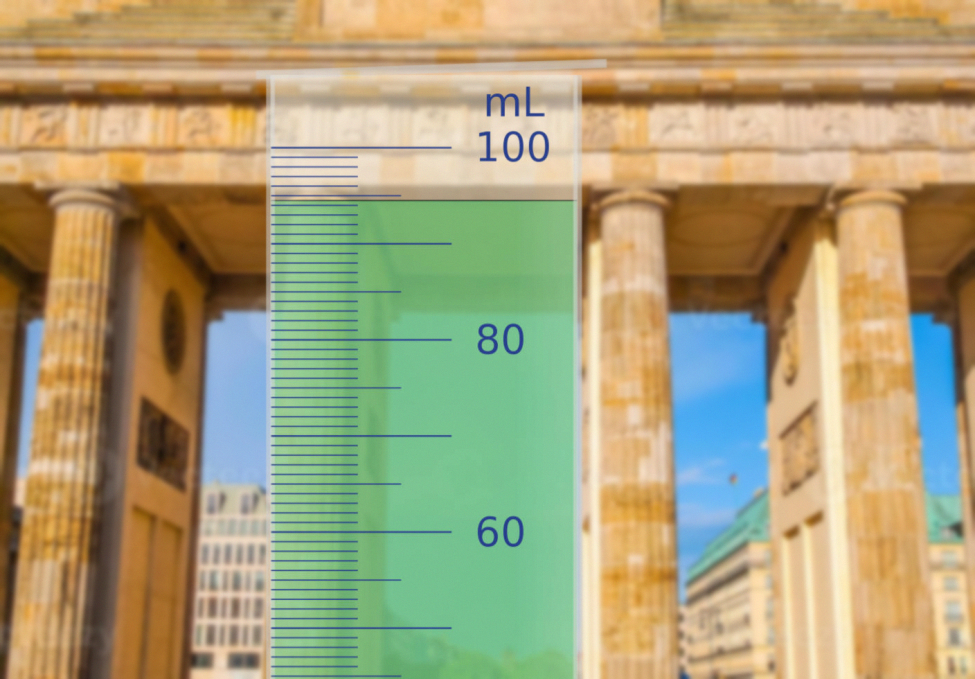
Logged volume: 94.5 mL
